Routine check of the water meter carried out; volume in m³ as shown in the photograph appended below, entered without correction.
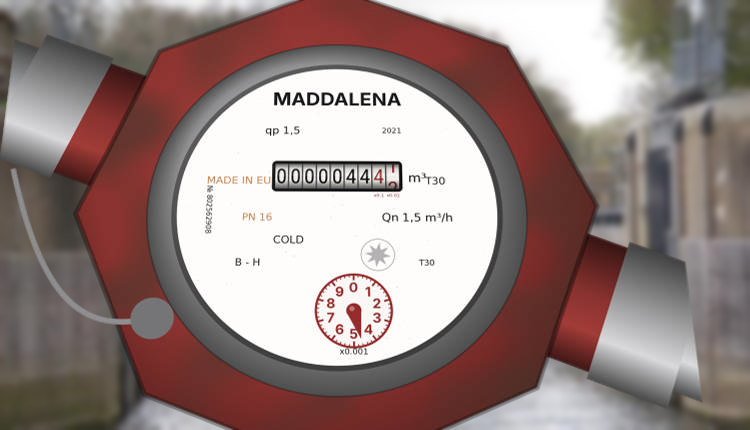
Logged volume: 44.414 m³
